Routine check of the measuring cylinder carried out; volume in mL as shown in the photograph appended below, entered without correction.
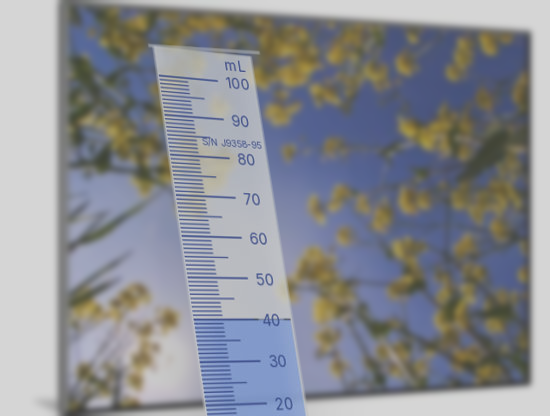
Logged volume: 40 mL
